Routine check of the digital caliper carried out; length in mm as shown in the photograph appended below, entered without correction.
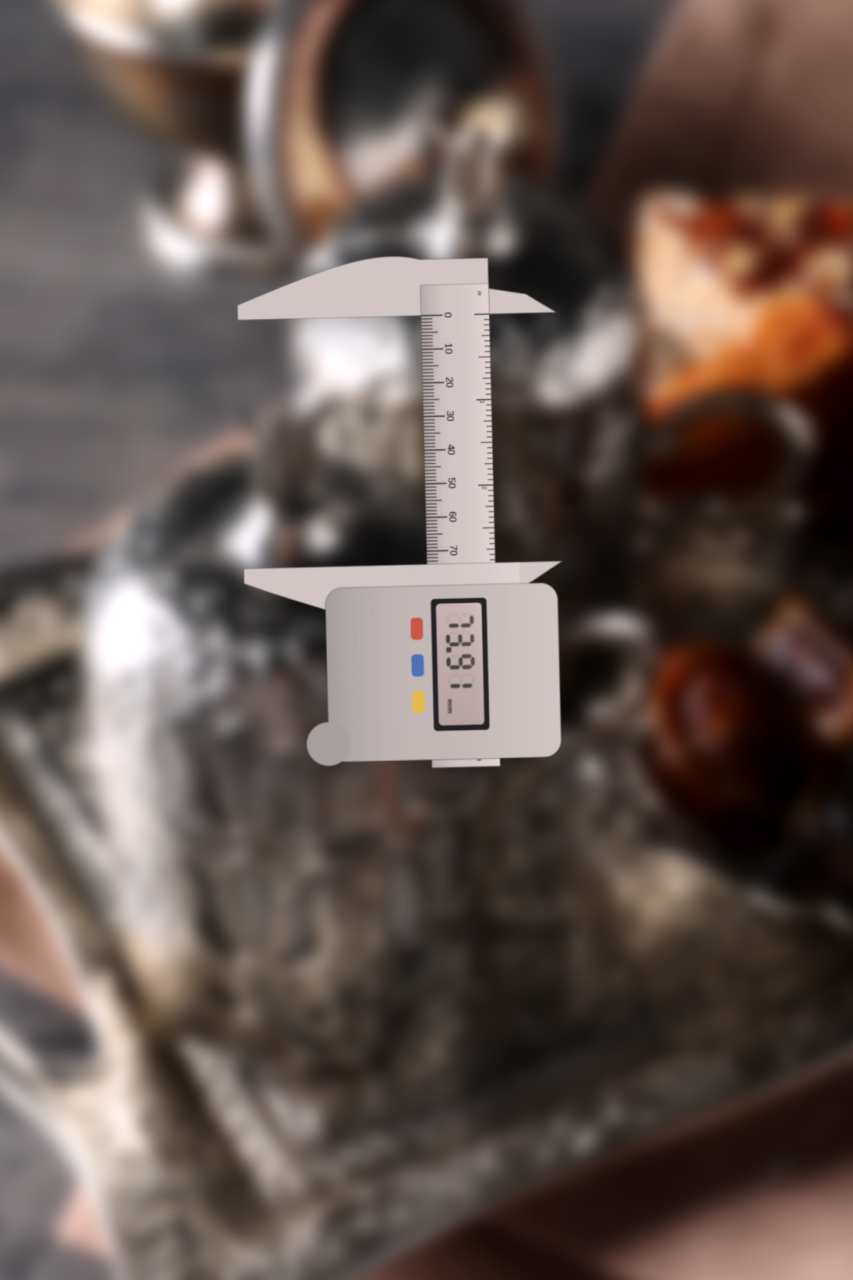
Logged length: 73.91 mm
